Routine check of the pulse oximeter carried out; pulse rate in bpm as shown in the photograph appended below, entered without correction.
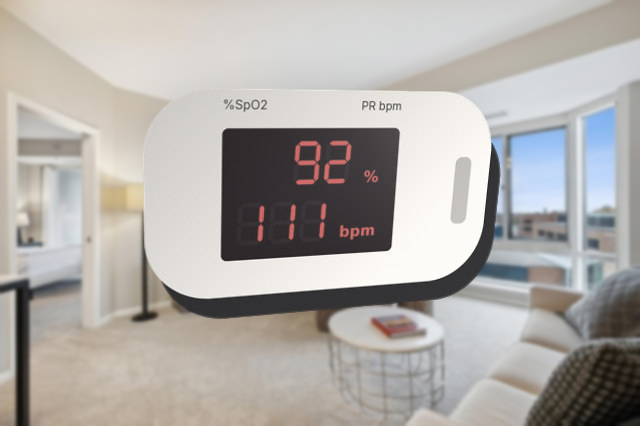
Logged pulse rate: 111 bpm
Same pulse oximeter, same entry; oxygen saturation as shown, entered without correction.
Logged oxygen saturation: 92 %
